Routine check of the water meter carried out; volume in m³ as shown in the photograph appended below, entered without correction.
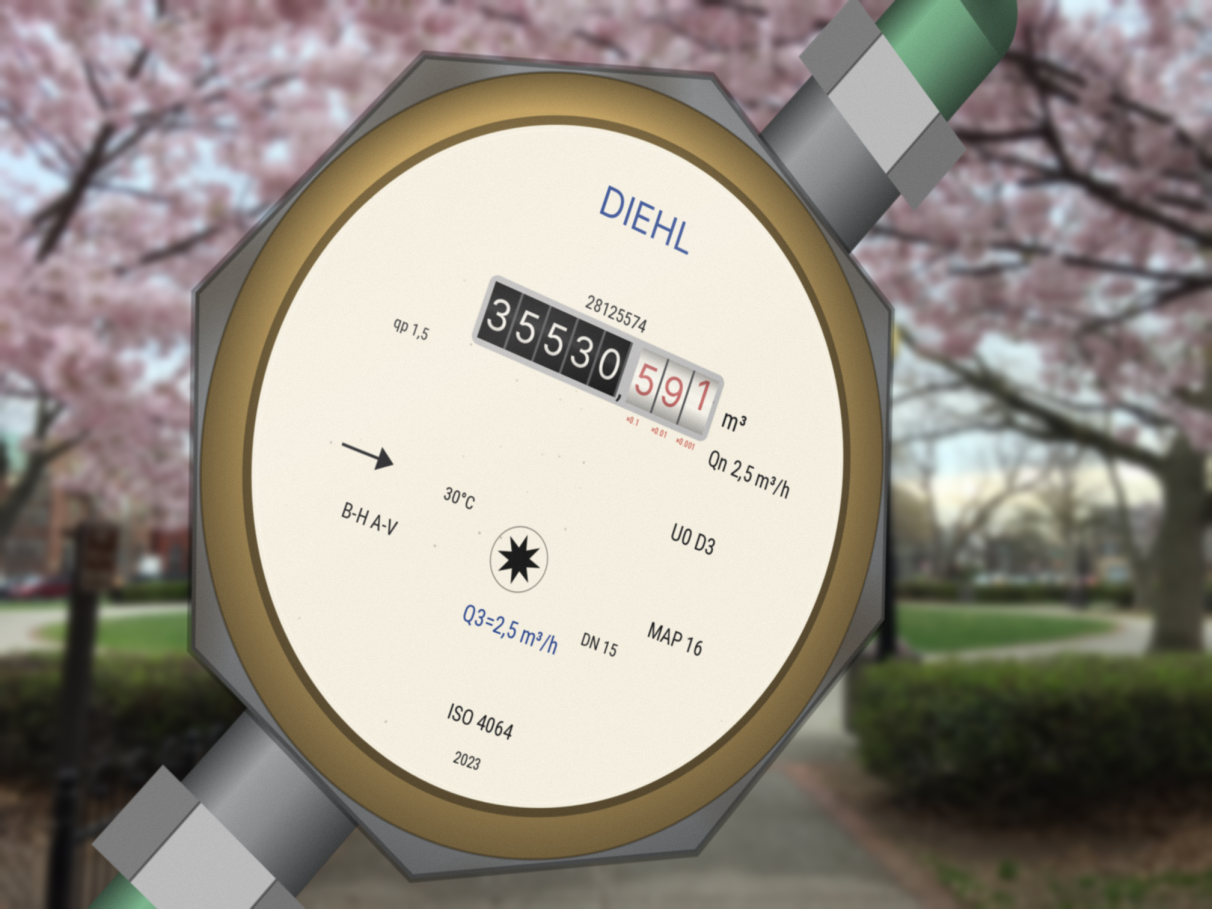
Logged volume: 35530.591 m³
